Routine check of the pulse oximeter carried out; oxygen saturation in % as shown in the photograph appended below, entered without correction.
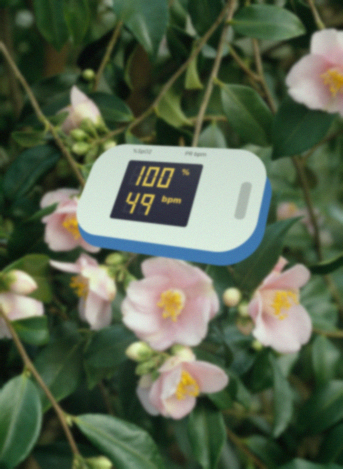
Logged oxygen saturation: 100 %
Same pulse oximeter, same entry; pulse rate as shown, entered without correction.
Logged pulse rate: 49 bpm
